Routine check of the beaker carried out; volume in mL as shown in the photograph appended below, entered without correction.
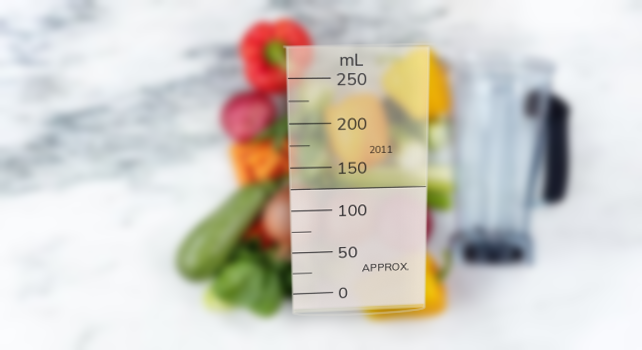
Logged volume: 125 mL
